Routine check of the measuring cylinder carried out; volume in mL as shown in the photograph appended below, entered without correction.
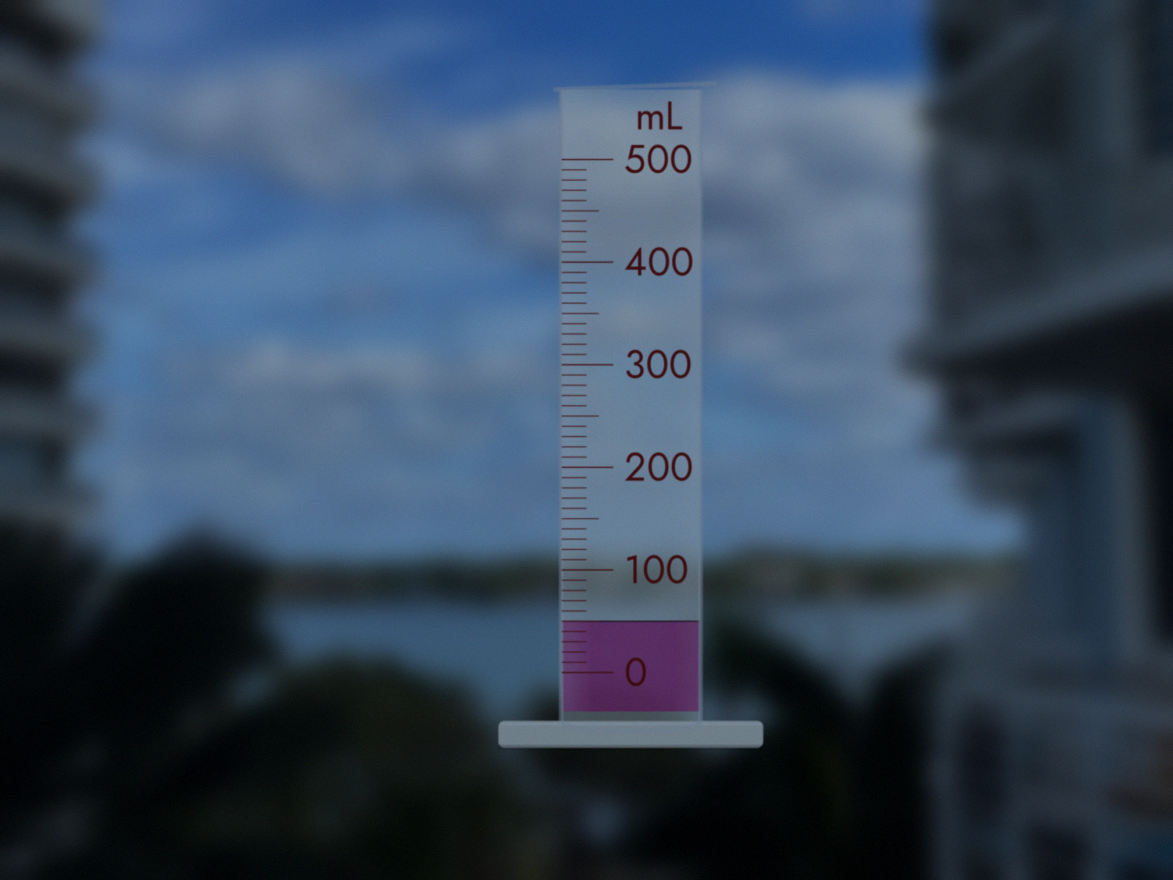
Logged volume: 50 mL
